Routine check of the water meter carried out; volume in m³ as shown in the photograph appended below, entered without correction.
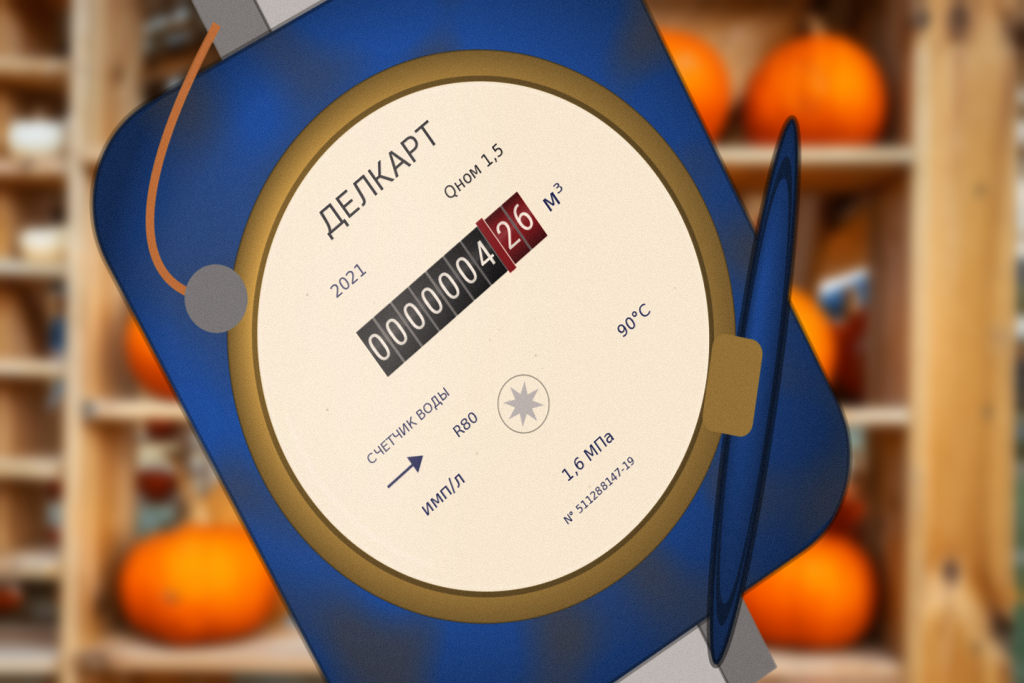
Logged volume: 4.26 m³
